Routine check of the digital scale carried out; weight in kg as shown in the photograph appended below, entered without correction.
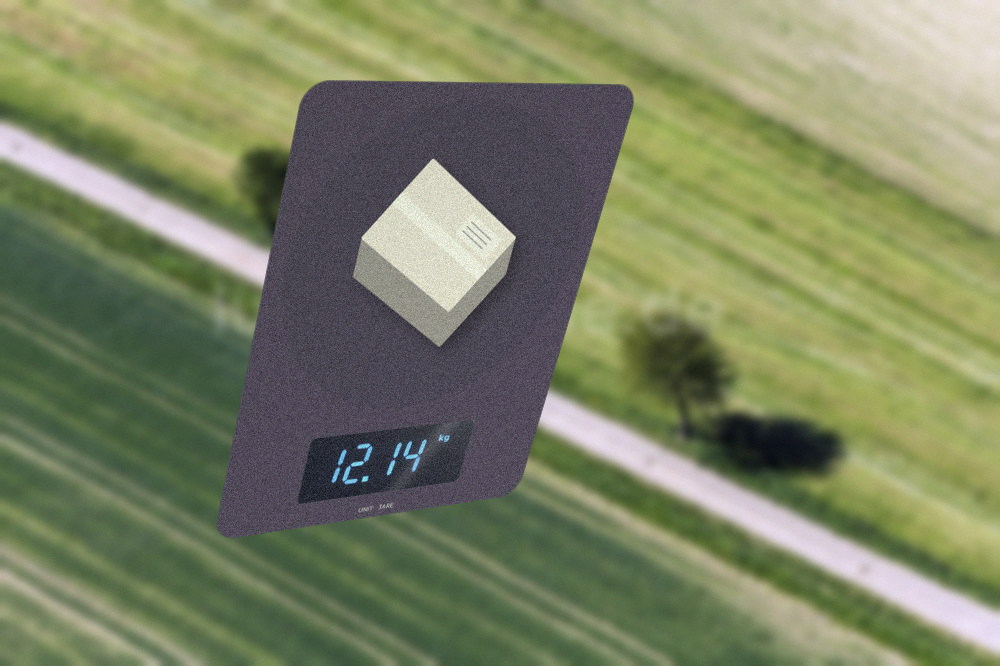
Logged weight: 12.14 kg
